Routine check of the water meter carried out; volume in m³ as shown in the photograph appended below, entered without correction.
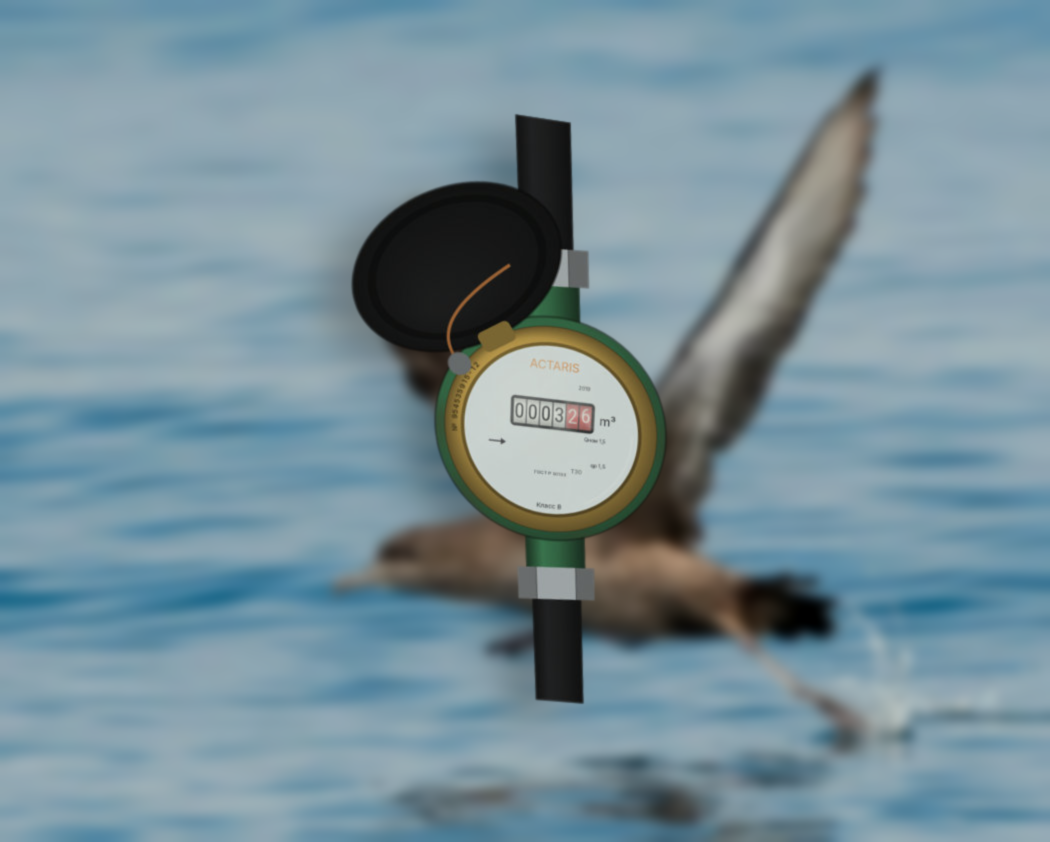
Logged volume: 3.26 m³
